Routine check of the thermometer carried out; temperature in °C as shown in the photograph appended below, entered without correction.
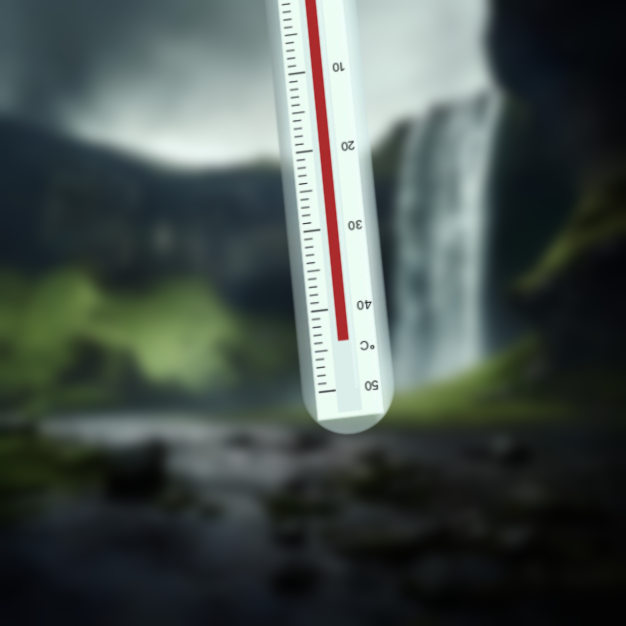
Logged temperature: 44 °C
